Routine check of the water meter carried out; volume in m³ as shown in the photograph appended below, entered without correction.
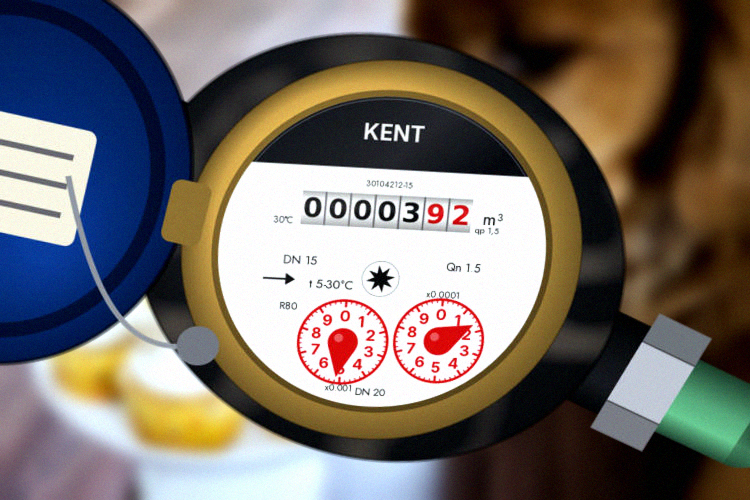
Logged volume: 3.9251 m³
